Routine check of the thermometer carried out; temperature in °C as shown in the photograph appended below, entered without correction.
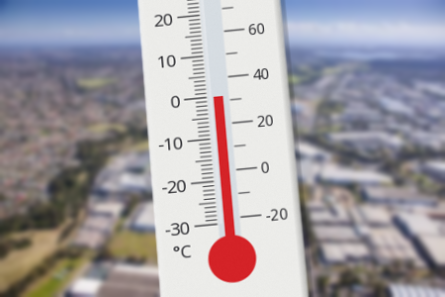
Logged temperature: 0 °C
